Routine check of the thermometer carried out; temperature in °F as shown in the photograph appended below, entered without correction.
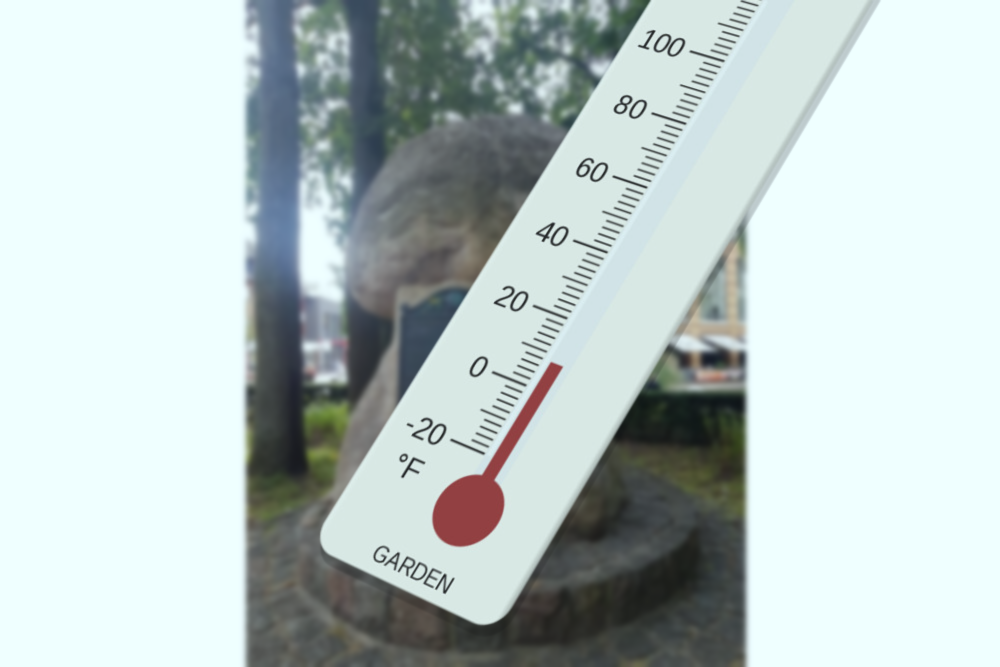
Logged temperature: 8 °F
